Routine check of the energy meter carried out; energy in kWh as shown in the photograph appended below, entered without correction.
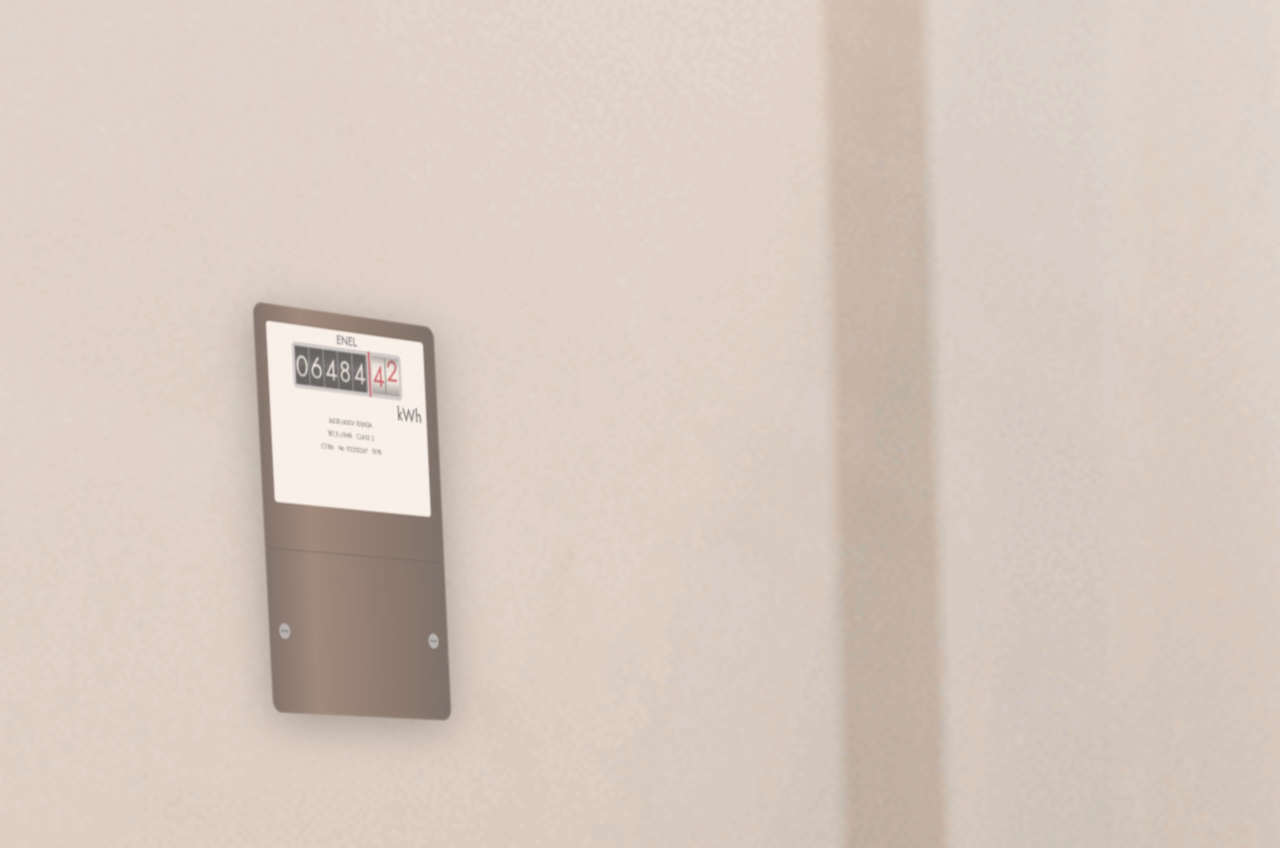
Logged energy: 6484.42 kWh
